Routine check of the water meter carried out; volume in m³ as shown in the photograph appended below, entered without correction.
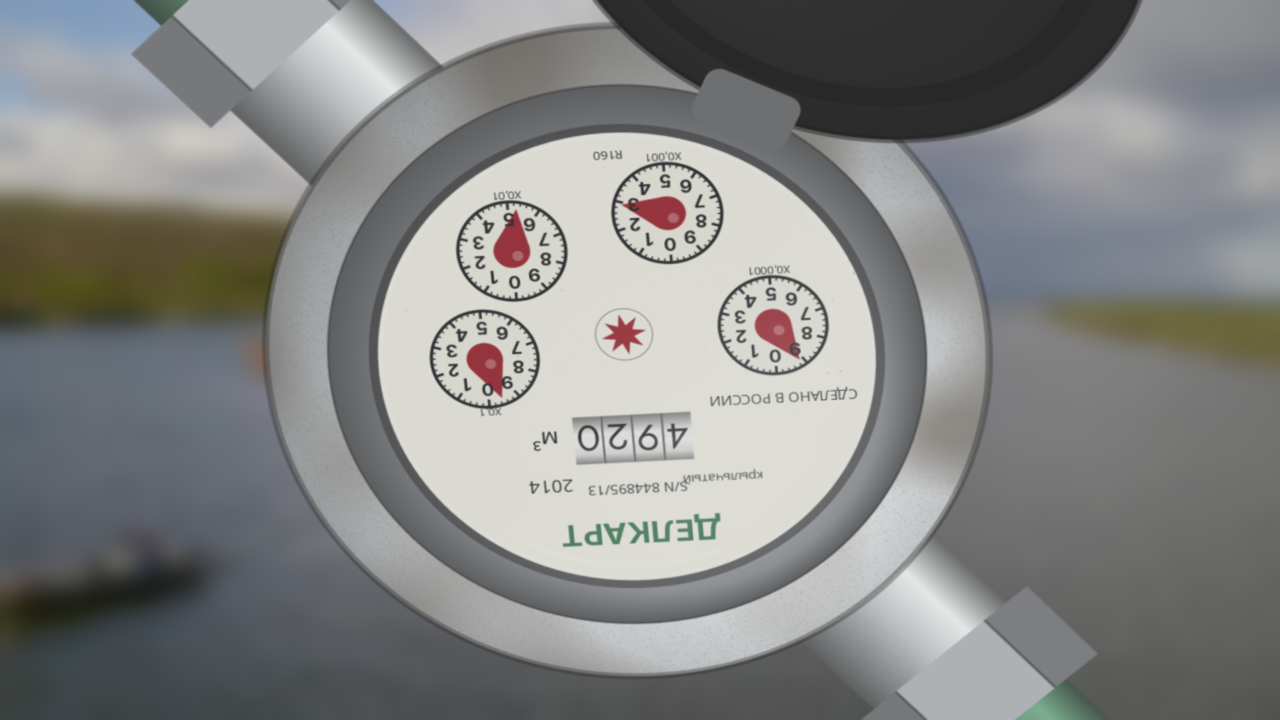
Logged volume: 4919.9529 m³
